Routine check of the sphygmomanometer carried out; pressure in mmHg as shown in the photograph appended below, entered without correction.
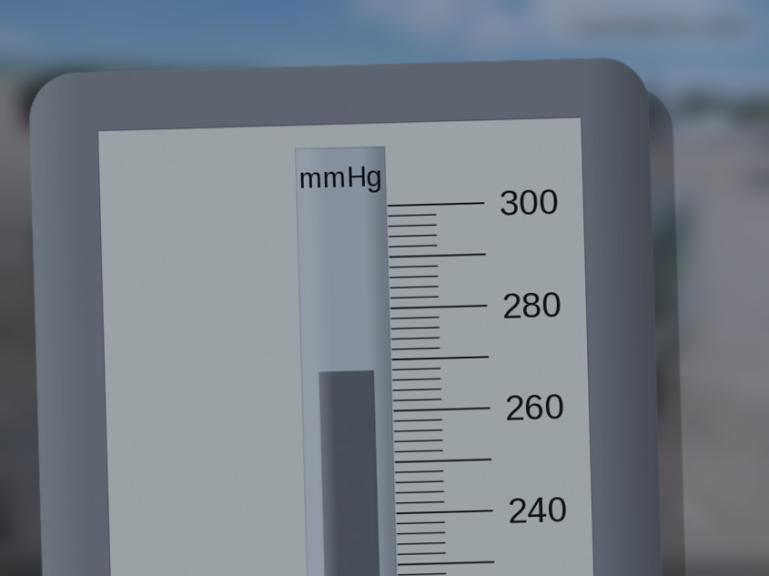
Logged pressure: 268 mmHg
